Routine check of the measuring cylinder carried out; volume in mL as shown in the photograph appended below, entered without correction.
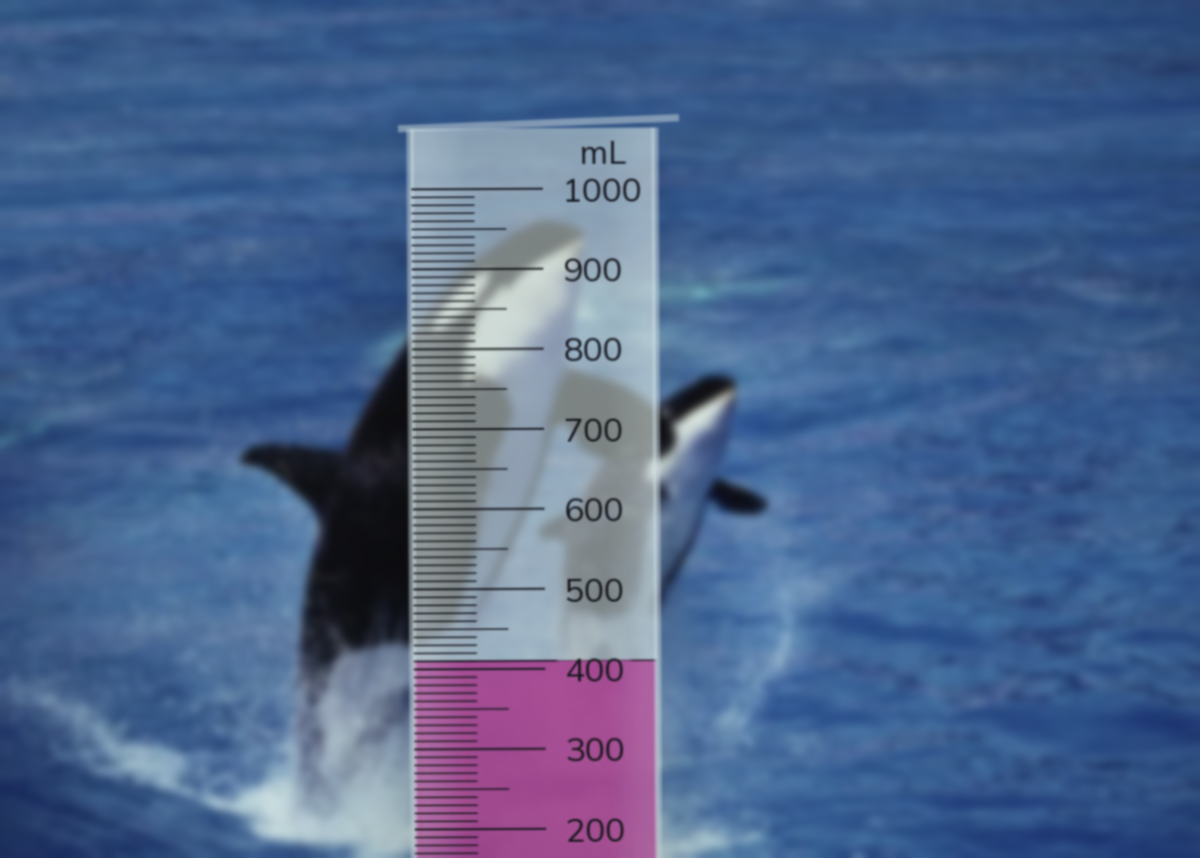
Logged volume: 410 mL
